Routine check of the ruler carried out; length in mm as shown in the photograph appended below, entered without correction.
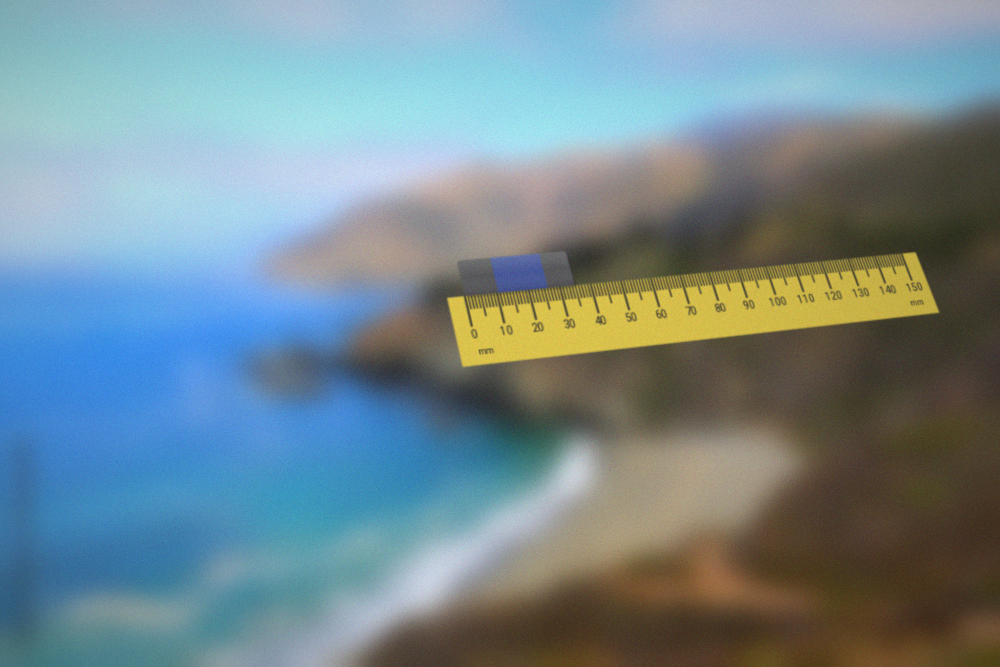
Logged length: 35 mm
